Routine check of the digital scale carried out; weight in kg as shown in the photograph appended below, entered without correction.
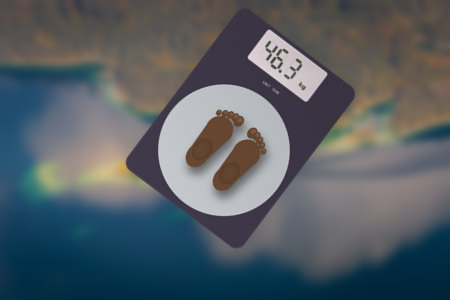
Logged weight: 46.3 kg
